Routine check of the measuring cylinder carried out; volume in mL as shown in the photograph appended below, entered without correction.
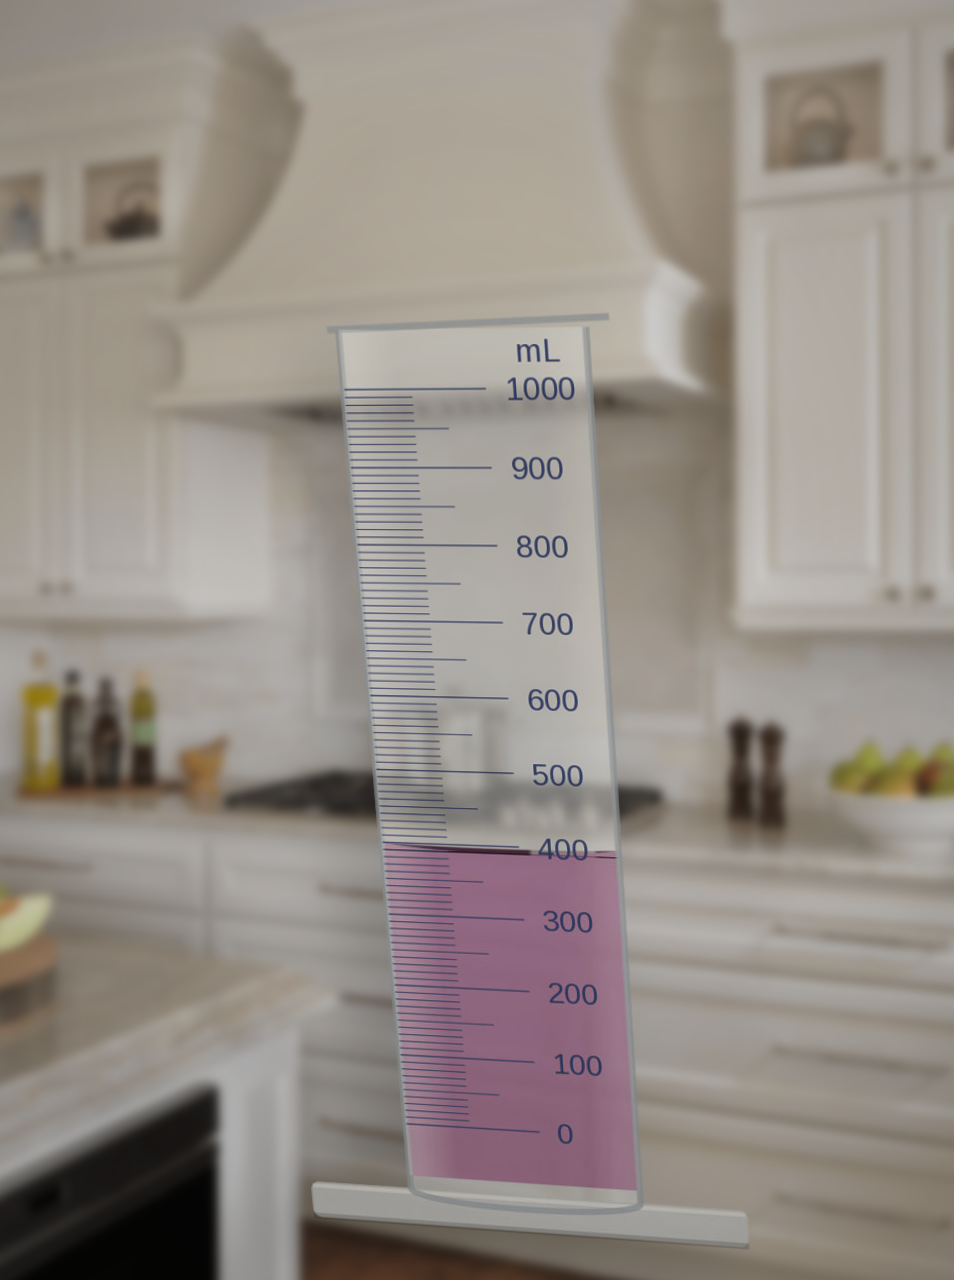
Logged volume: 390 mL
